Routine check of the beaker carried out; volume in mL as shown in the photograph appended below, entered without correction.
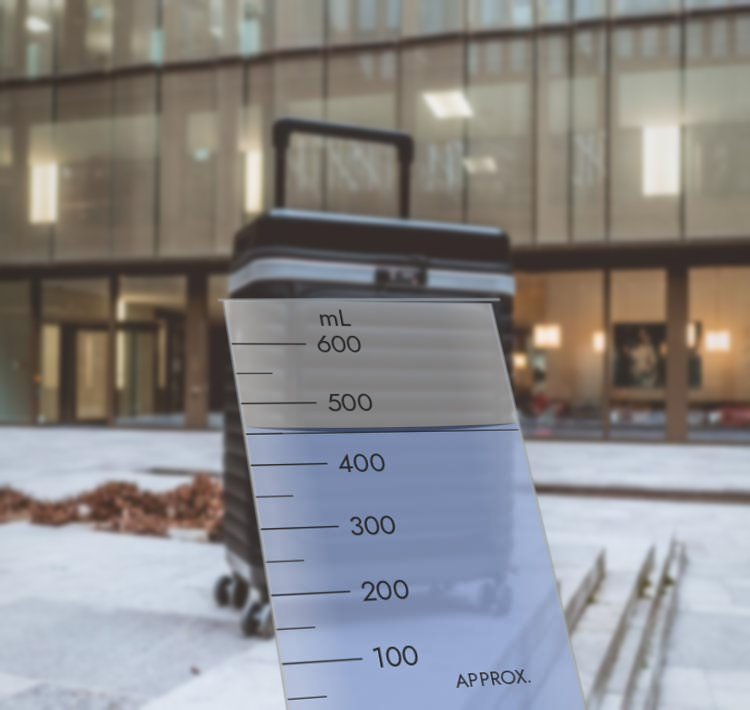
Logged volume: 450 mL
